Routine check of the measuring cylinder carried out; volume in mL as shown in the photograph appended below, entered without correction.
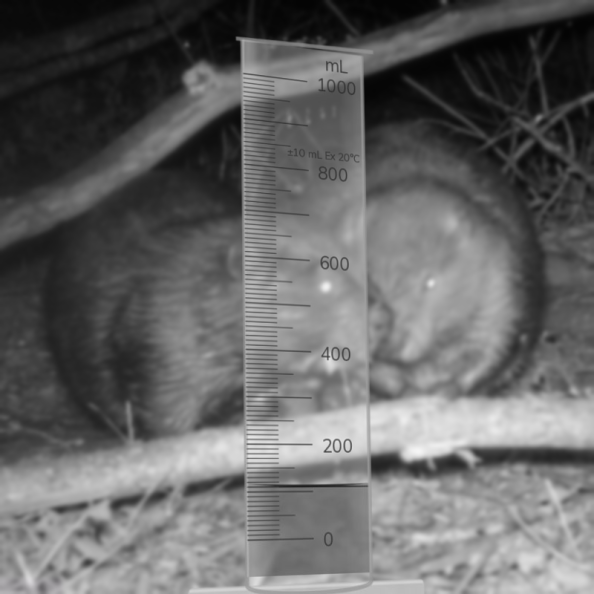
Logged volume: 110 mL
